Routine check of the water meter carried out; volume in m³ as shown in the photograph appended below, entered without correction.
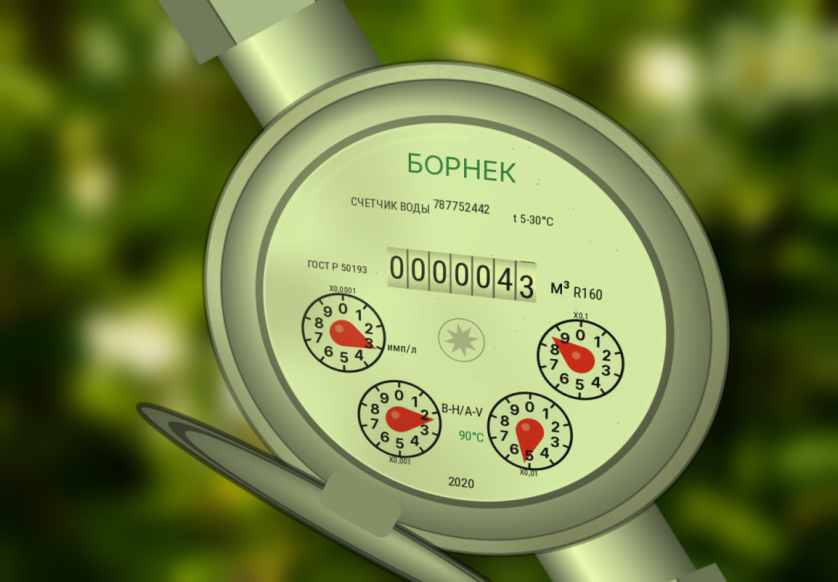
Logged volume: 42.8523 m³
